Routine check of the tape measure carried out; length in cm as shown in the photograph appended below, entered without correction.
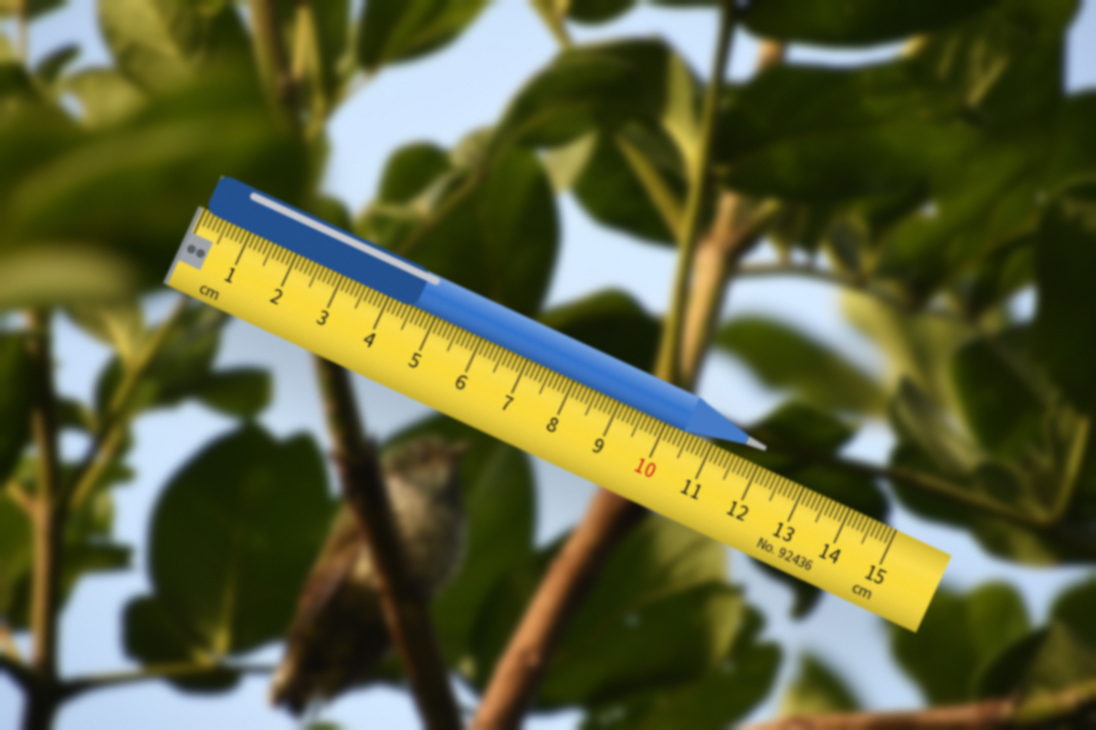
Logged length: 12 cm
